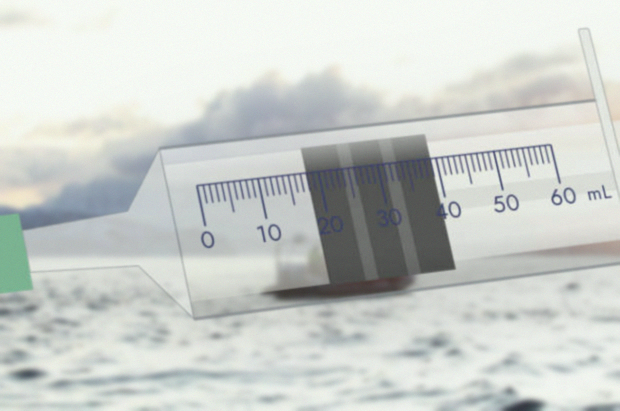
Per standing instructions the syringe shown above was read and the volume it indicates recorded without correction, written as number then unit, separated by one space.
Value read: 18 mL
